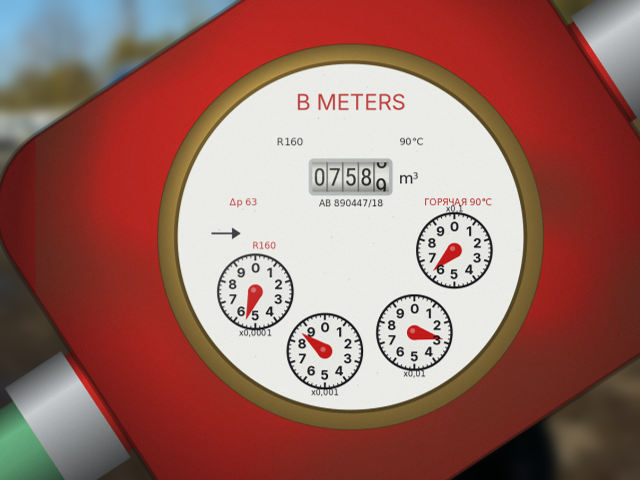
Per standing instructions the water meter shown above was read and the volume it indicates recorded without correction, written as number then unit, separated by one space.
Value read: 7588.6285 m³
